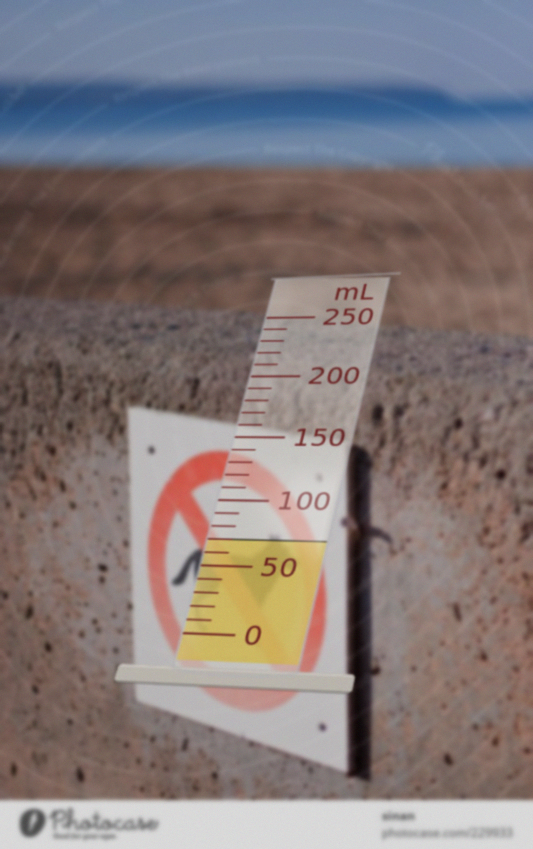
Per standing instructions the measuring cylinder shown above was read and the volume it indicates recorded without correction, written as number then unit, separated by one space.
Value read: 70 mL
